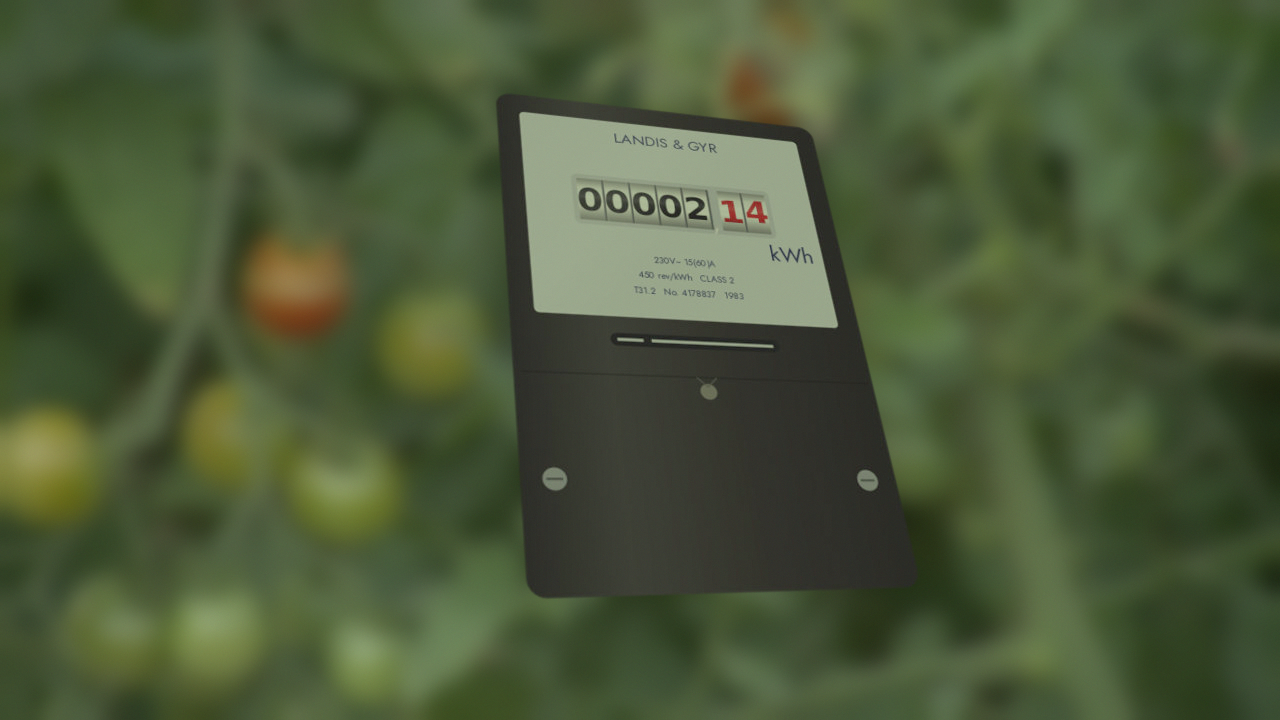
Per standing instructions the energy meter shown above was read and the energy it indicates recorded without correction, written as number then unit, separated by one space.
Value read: 2.14 kWh
